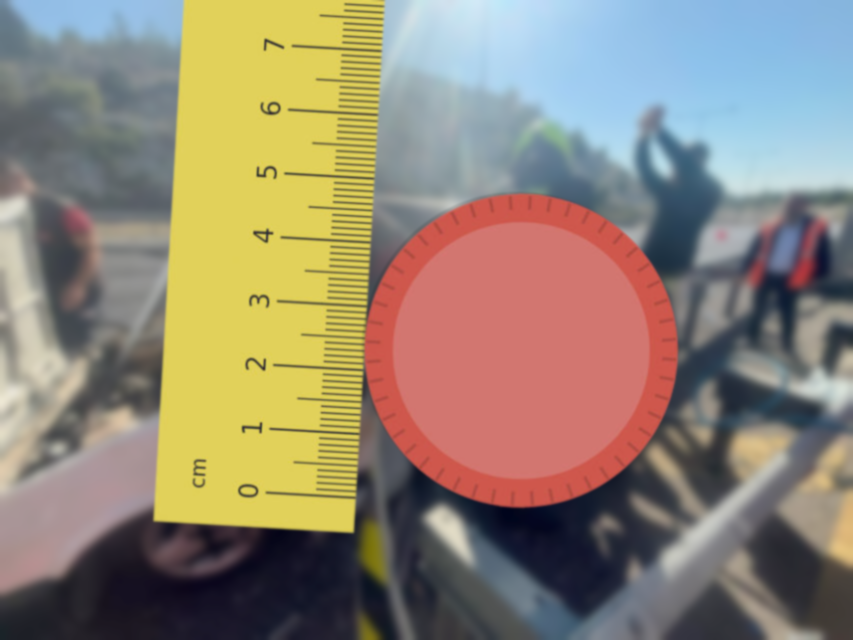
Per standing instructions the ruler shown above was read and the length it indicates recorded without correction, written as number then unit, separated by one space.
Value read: 4.9 cm
